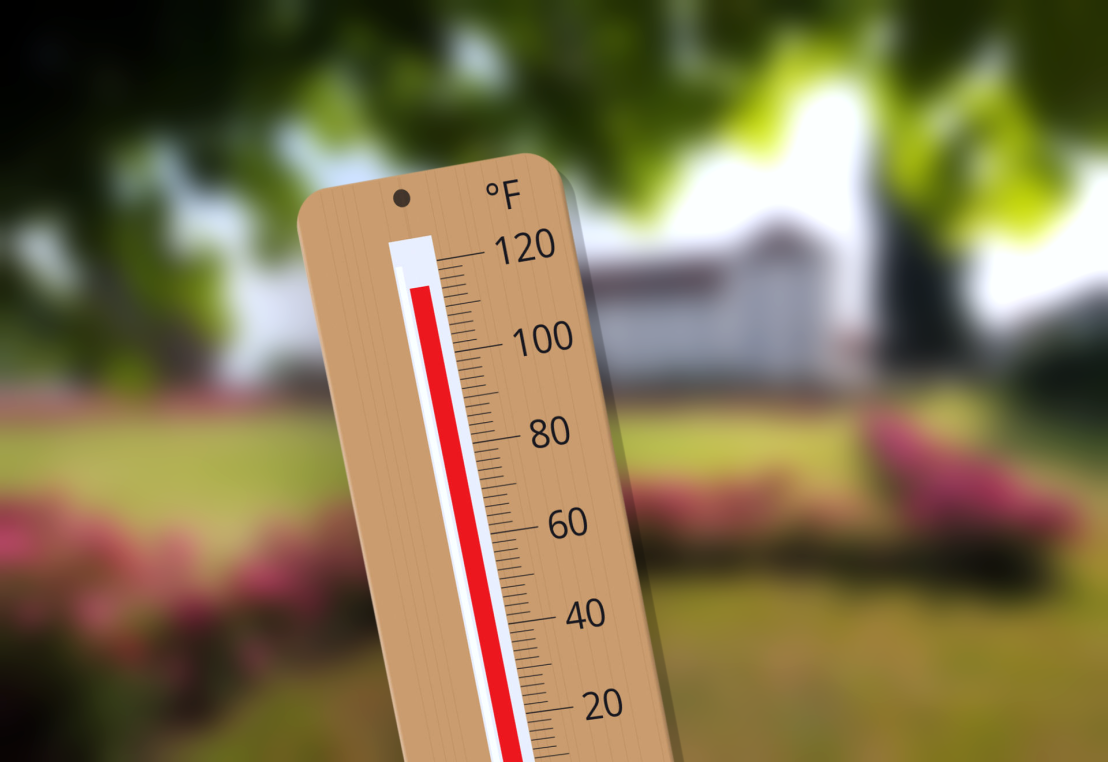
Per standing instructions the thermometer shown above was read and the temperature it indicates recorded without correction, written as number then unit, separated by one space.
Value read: 115 °F
